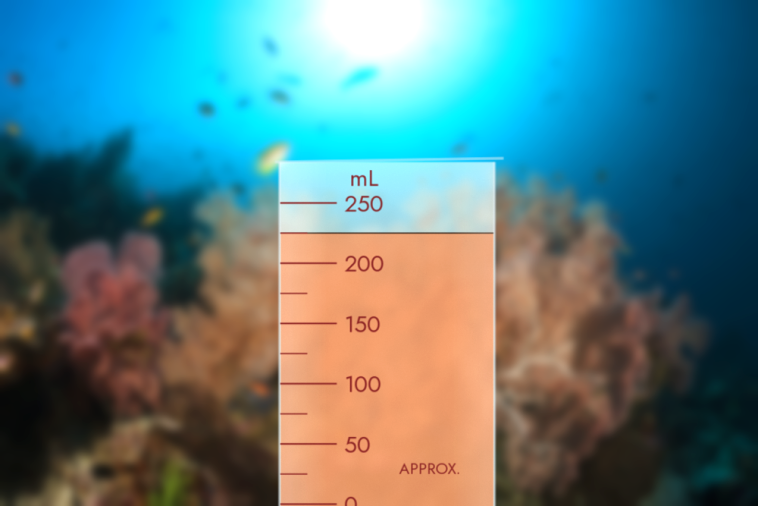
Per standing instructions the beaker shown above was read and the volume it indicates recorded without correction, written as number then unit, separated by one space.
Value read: 225 mL
